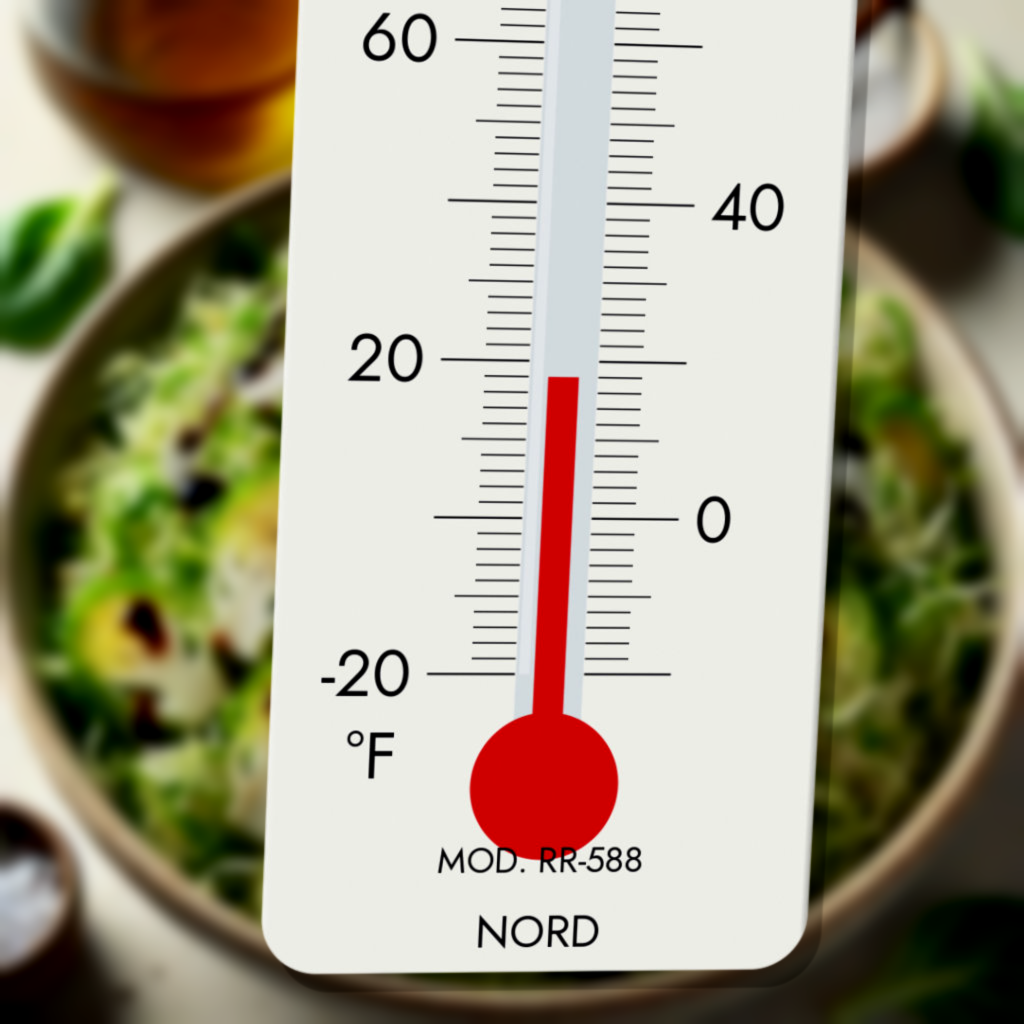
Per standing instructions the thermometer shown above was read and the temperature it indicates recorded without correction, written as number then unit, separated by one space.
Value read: 18 °F
